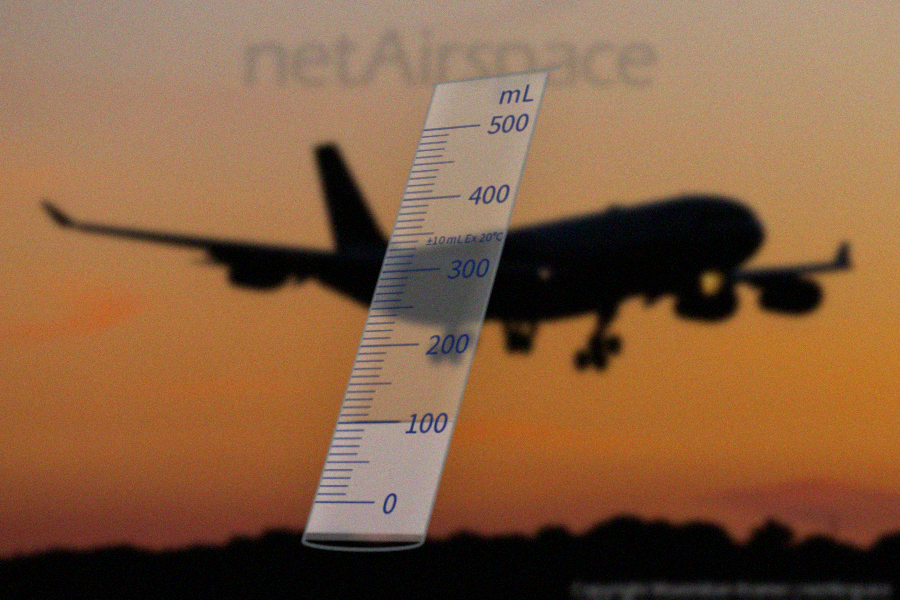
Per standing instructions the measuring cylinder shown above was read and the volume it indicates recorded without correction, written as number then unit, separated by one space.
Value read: 100 mL
